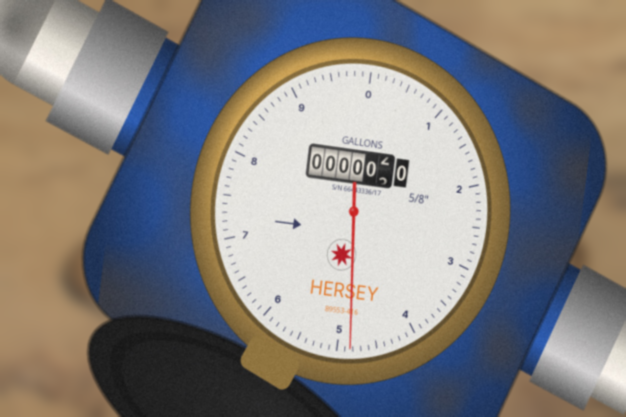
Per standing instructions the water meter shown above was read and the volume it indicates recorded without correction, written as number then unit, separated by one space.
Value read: 24.8 gal
